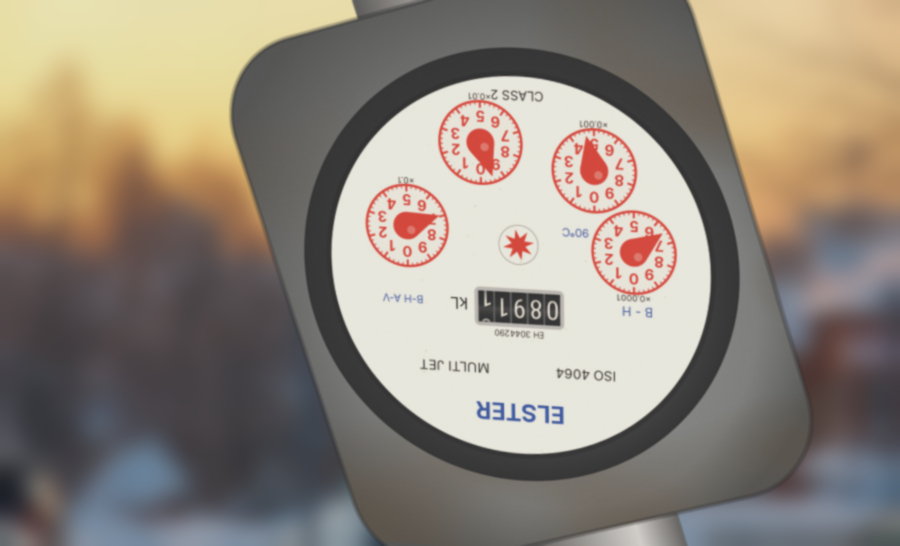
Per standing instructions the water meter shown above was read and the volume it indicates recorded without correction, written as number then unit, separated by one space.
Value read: 8910.6946 kL
